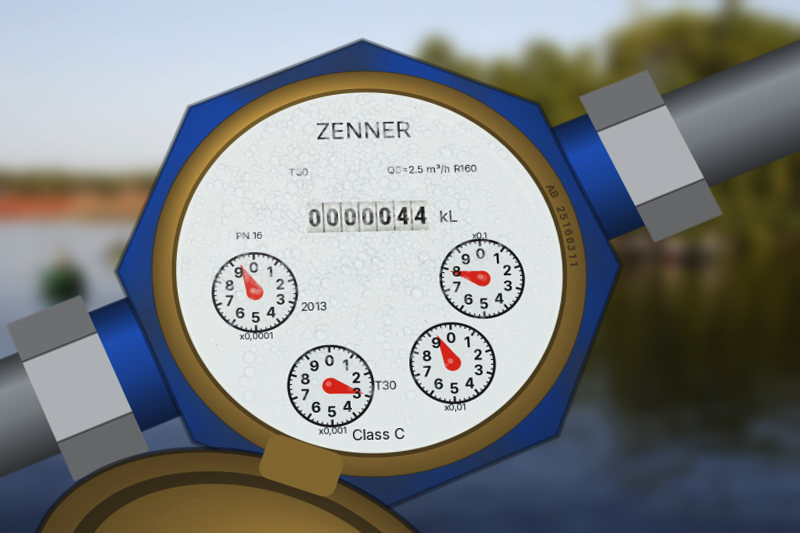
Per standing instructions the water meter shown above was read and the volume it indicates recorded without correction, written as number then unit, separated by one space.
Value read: 44.7929 kL
